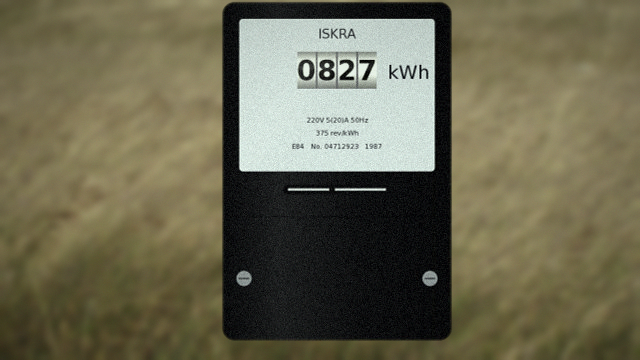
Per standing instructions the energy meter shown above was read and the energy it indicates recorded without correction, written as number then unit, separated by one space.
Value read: 827 kWh
